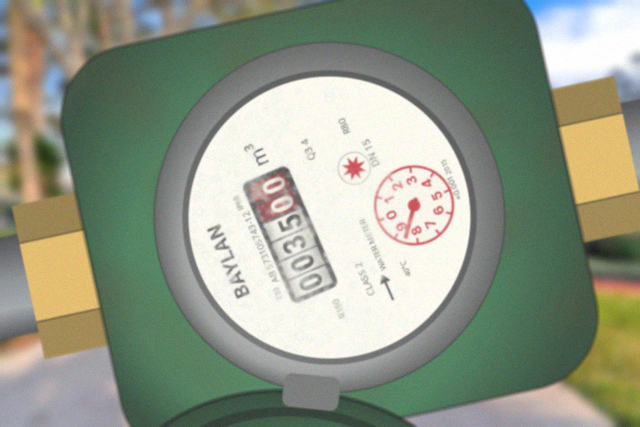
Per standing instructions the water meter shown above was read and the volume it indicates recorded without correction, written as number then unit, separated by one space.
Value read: 34.998 m³
